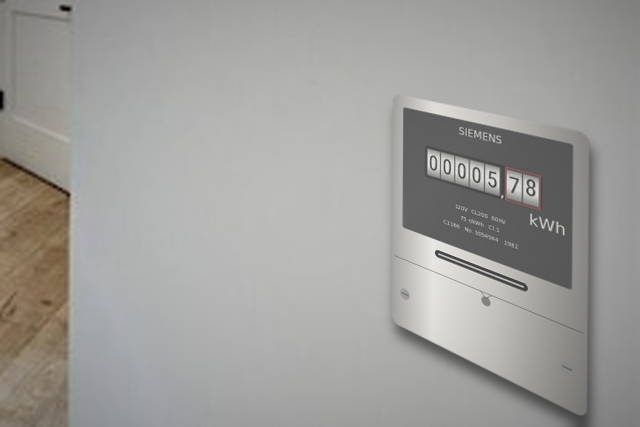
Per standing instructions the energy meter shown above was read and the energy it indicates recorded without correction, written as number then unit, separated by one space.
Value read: 5.78 kWh
